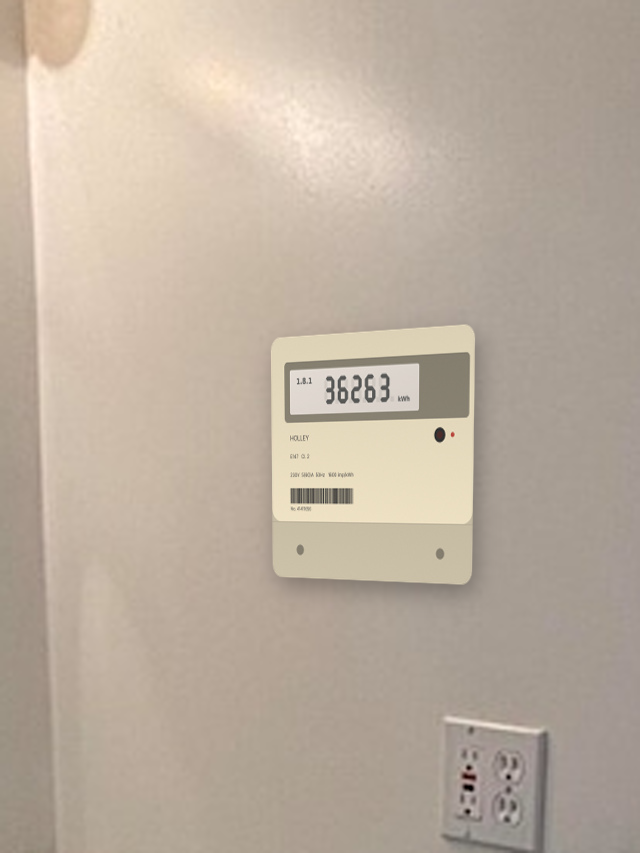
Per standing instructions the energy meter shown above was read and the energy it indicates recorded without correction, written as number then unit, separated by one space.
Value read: 36263 kWh
